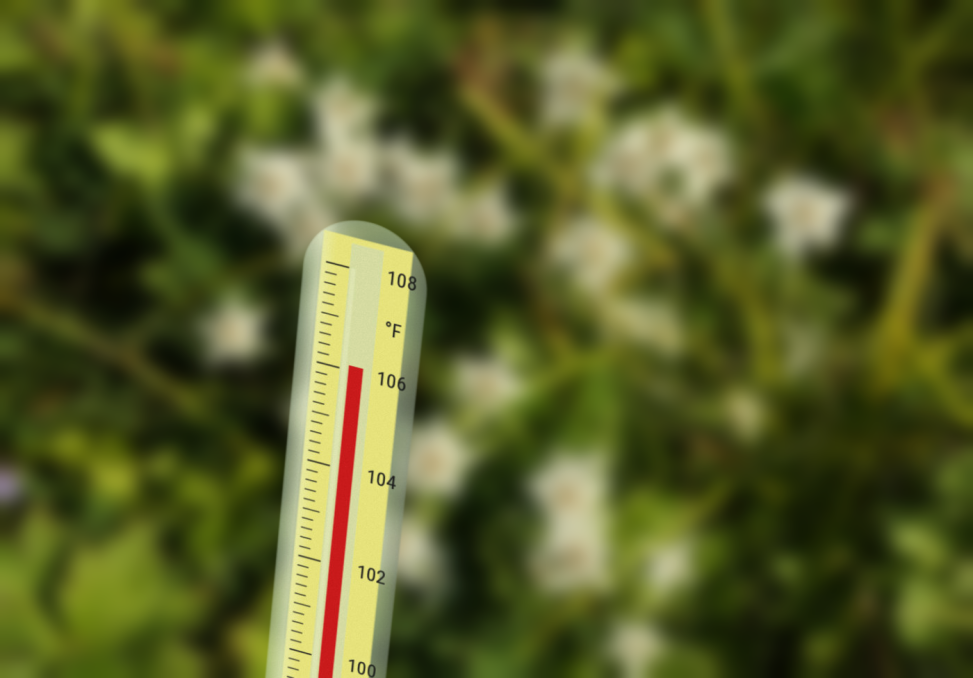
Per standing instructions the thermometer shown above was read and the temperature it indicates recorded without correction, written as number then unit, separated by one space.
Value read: 106.1 °F
